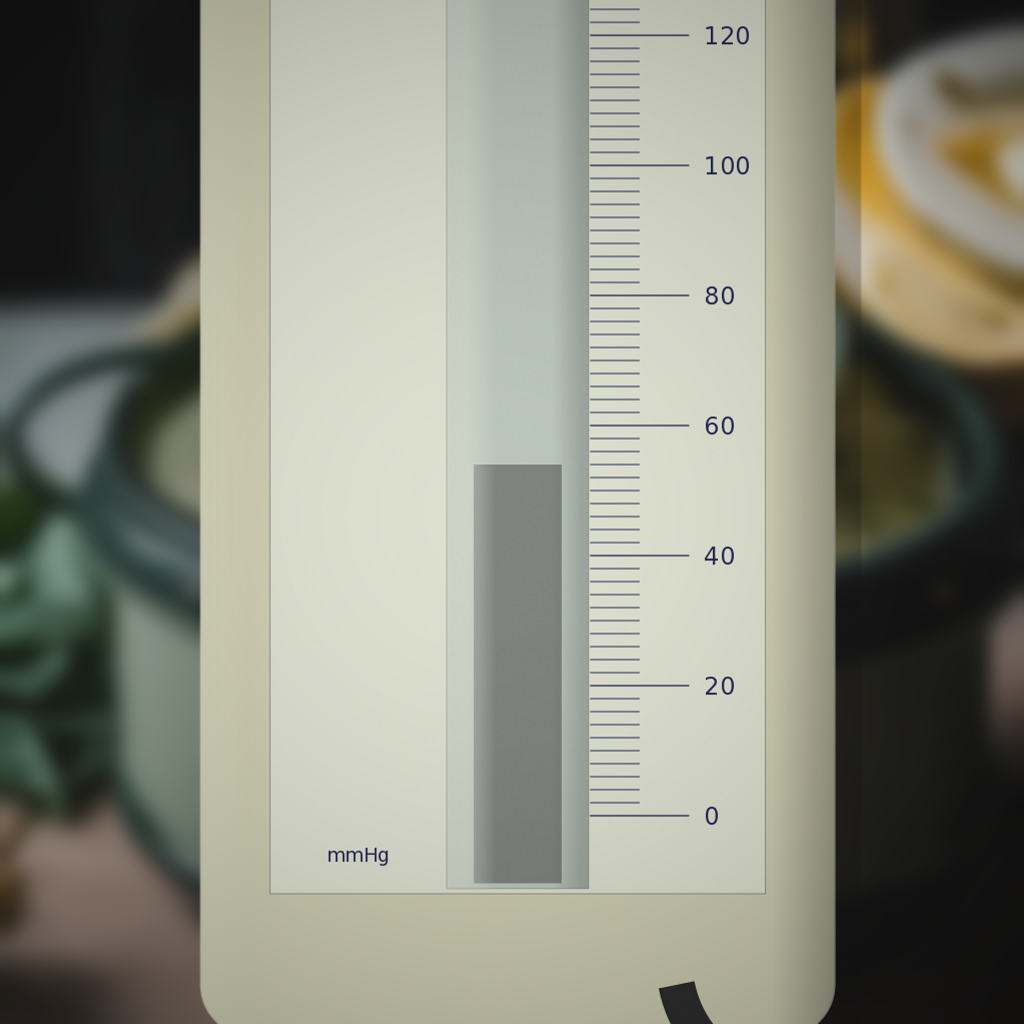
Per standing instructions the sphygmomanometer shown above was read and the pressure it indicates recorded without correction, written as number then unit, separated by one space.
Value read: 54 mmHg
